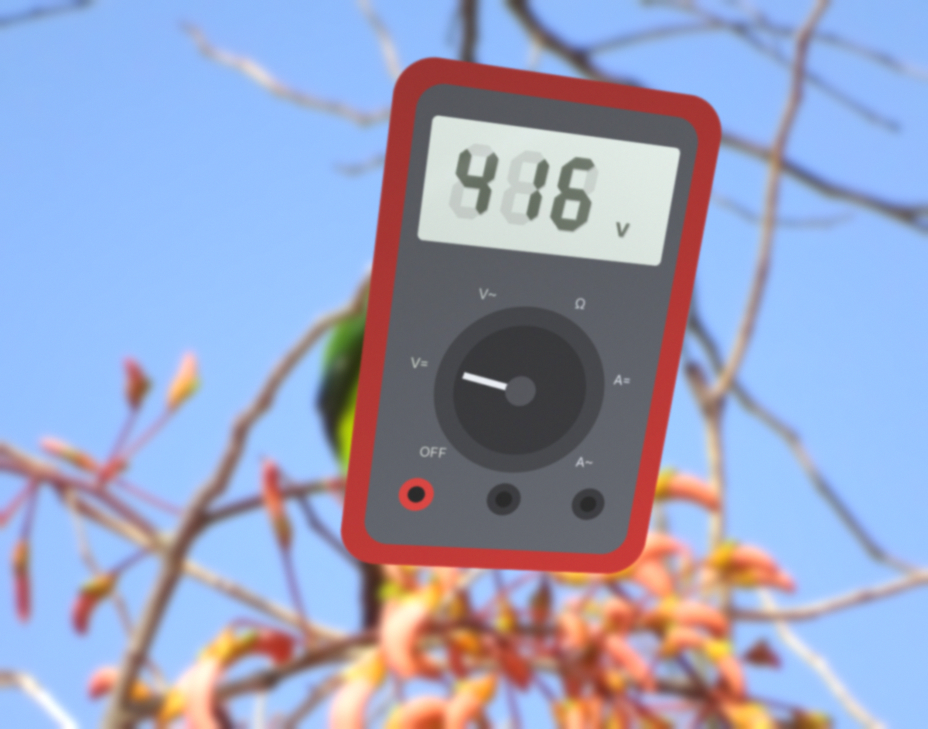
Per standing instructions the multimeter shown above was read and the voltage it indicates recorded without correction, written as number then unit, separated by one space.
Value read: 416 V
